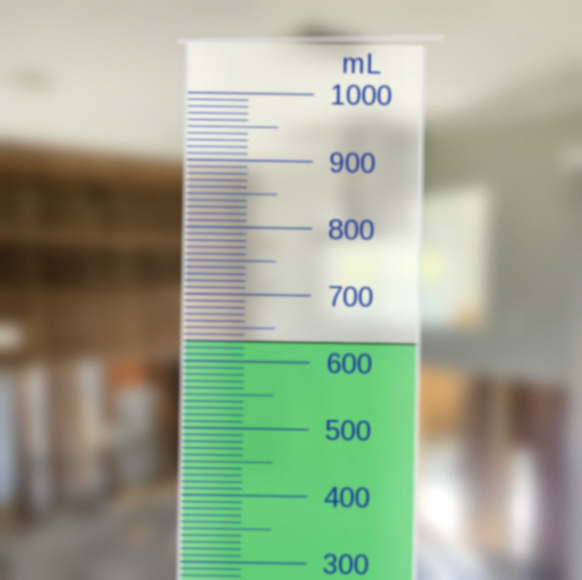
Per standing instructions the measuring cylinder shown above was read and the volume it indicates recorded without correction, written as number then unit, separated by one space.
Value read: 630 mL
